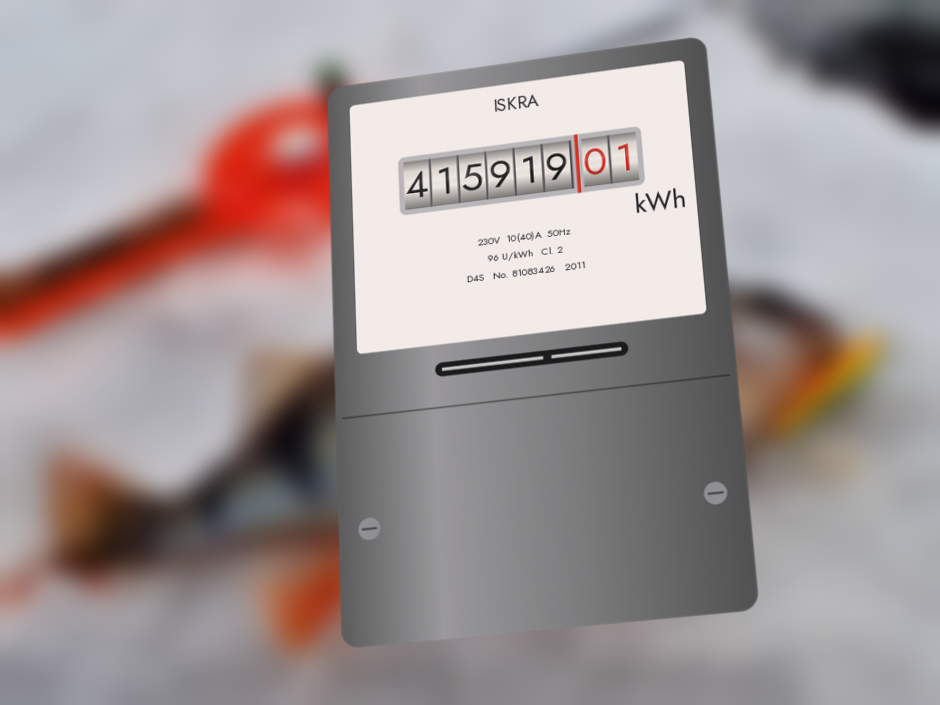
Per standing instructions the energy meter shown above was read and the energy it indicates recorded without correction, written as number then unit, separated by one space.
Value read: 415919.01 kWh
